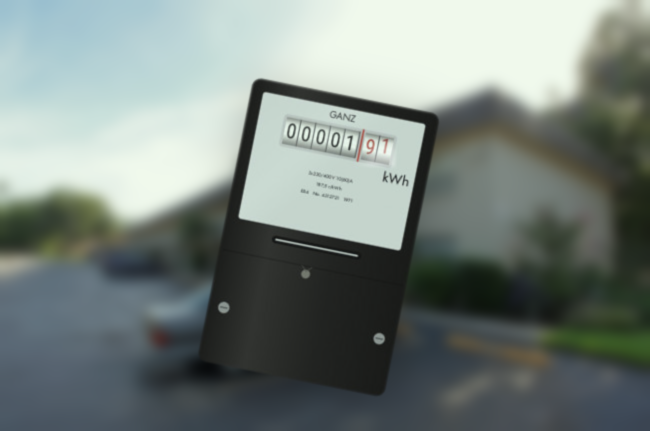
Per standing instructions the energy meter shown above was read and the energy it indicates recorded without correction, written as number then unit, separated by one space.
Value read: 1.91 kWh
